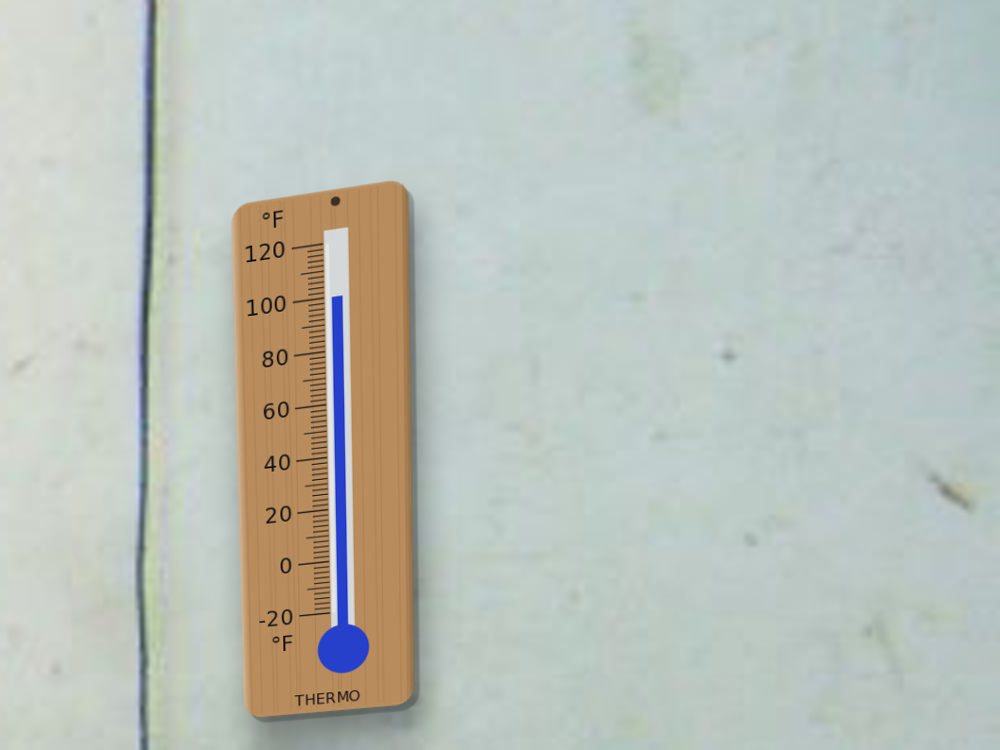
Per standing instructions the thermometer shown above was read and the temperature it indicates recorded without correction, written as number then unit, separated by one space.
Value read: 100 °F
